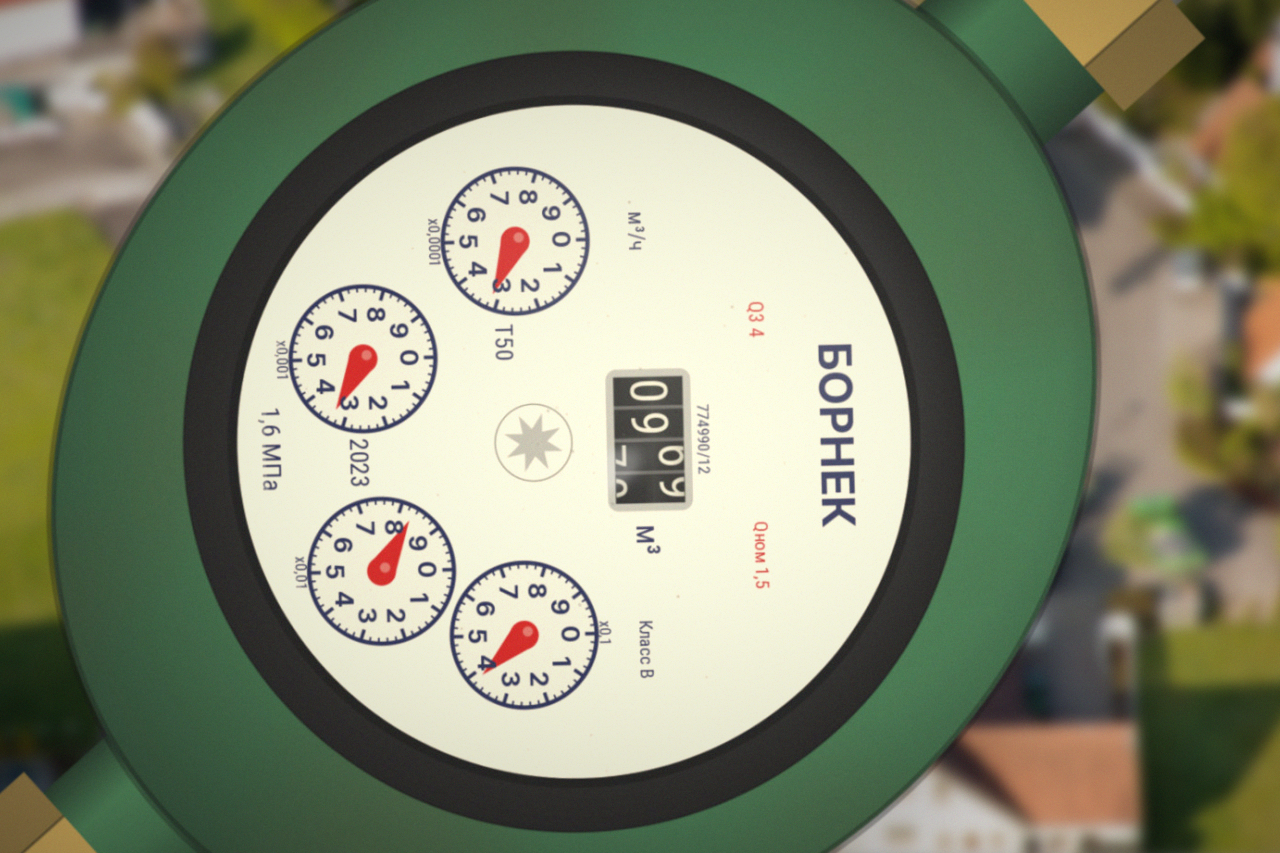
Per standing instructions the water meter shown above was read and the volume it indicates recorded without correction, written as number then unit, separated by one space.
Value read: 969.3833 m³
